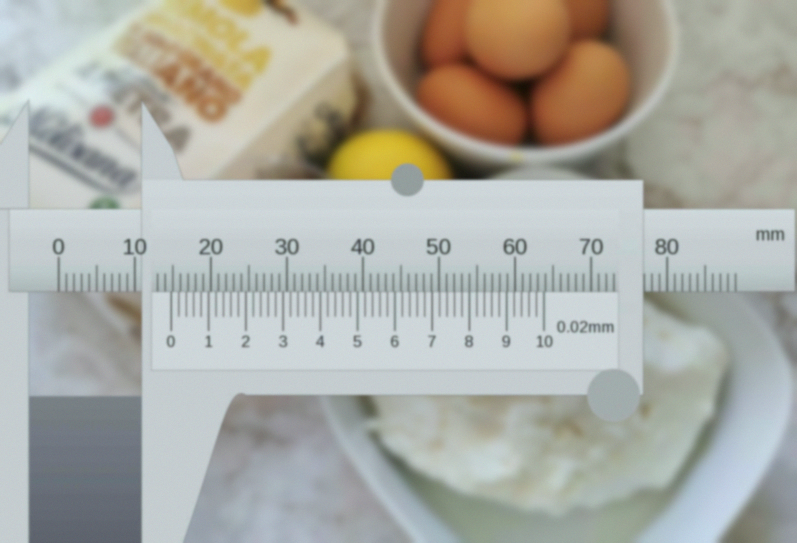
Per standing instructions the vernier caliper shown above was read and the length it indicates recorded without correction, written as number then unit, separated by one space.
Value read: 14.8 mm
